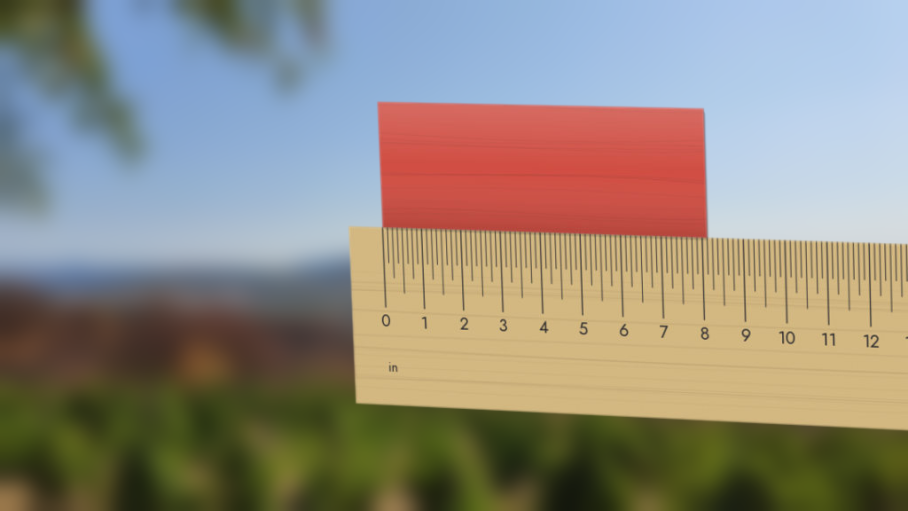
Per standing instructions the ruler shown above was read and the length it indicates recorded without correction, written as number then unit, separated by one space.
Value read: 8.125 in
